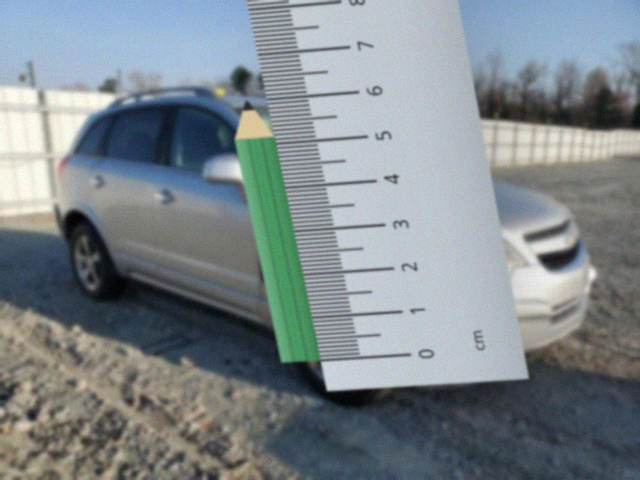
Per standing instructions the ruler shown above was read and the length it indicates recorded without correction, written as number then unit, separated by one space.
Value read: 6 cm
